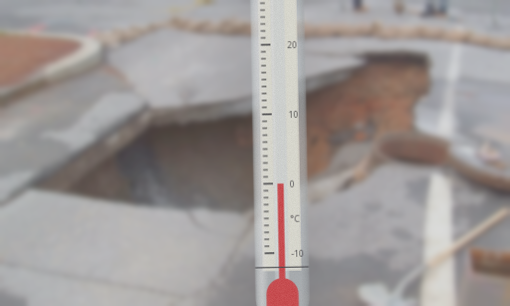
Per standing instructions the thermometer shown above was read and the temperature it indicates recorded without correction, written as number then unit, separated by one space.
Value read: 0 °C
